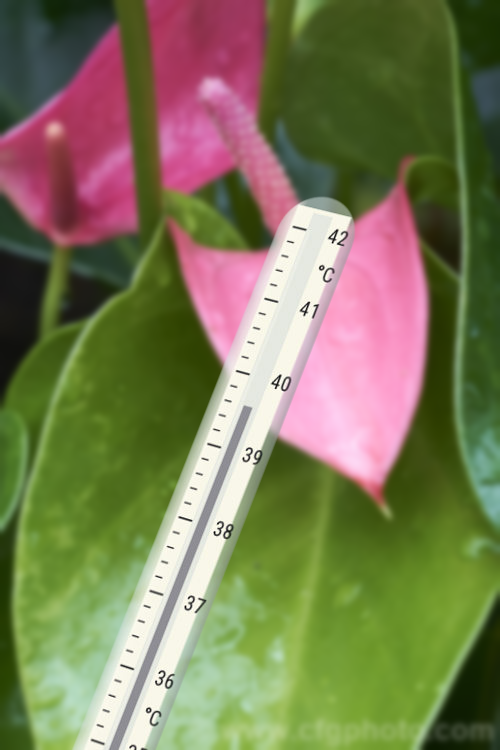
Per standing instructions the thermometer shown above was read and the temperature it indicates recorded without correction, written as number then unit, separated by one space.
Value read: 39.6 °C
